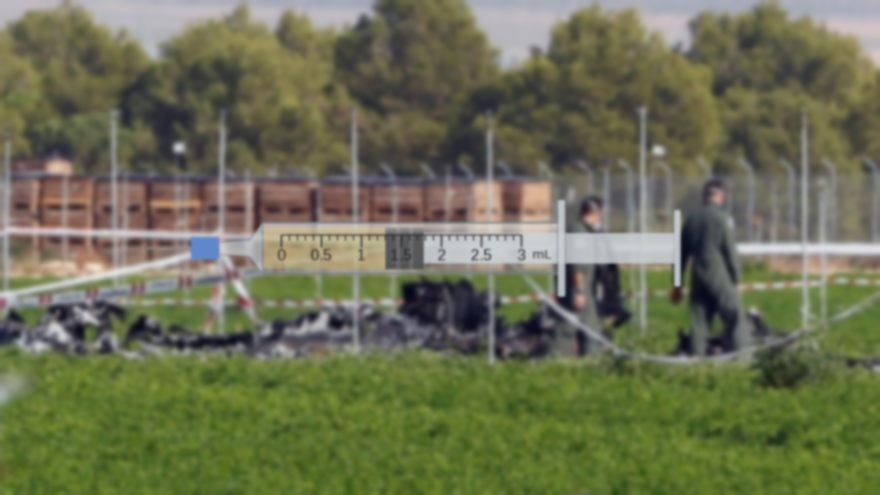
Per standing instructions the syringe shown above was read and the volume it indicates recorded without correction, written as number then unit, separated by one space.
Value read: 1.3 mL
